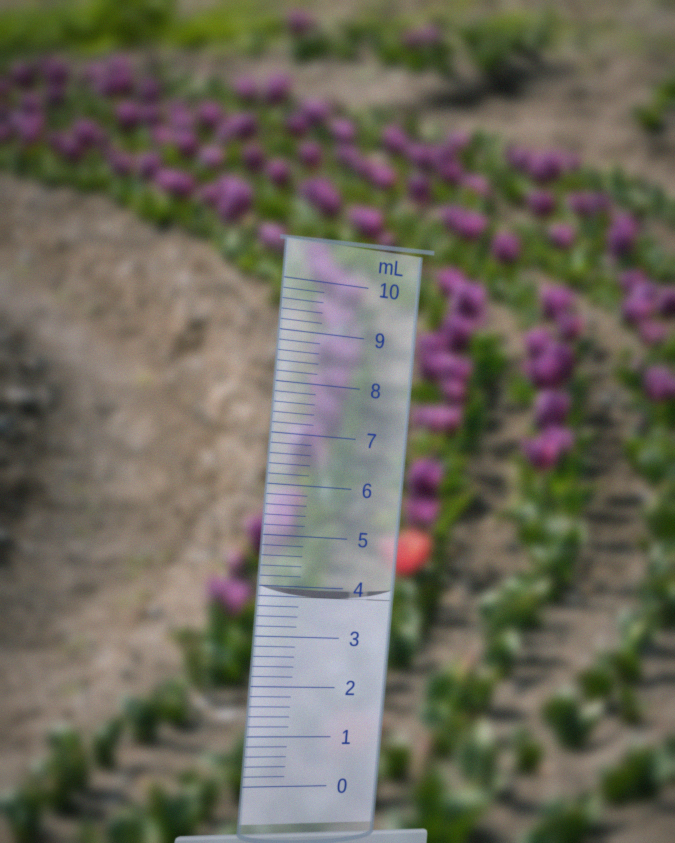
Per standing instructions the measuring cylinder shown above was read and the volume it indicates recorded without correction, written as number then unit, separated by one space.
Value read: 3.8 mL
